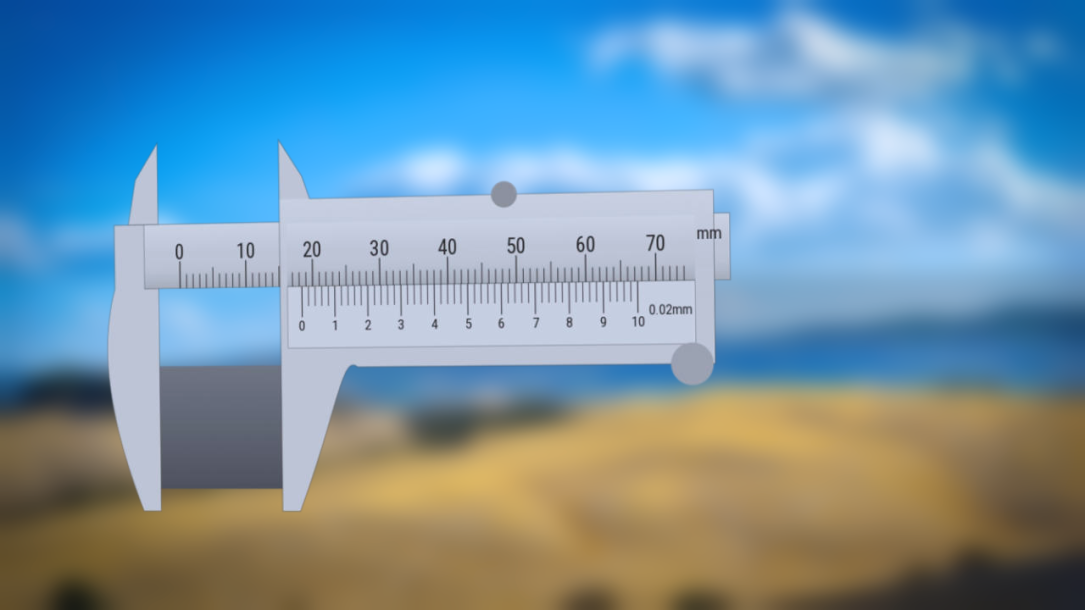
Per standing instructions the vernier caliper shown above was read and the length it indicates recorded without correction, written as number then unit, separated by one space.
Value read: 18.4 mm
